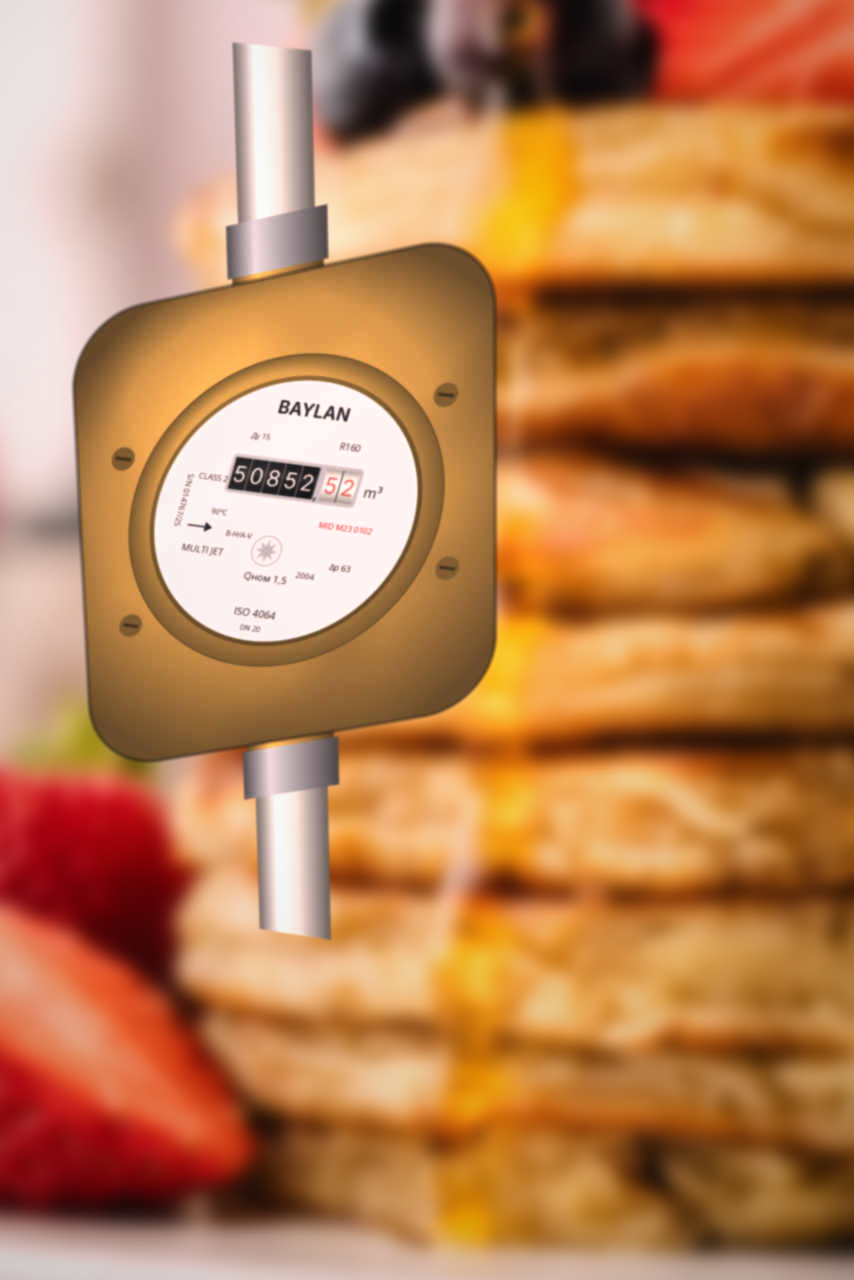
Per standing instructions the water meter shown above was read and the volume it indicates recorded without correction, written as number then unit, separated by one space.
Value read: 50852.52 m³
